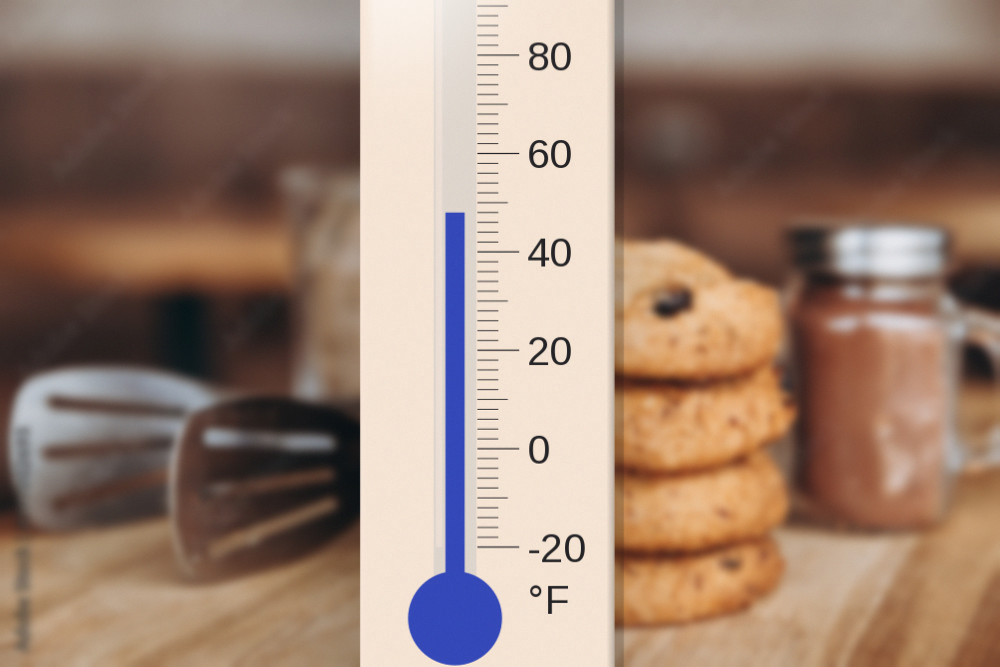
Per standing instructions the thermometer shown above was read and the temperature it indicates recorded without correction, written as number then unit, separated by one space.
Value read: 48 °F
